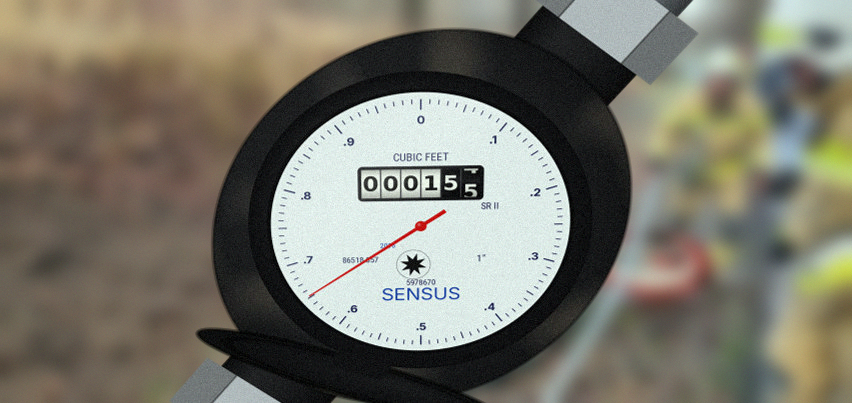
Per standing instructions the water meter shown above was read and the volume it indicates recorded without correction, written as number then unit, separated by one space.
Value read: 154.65 ft³
